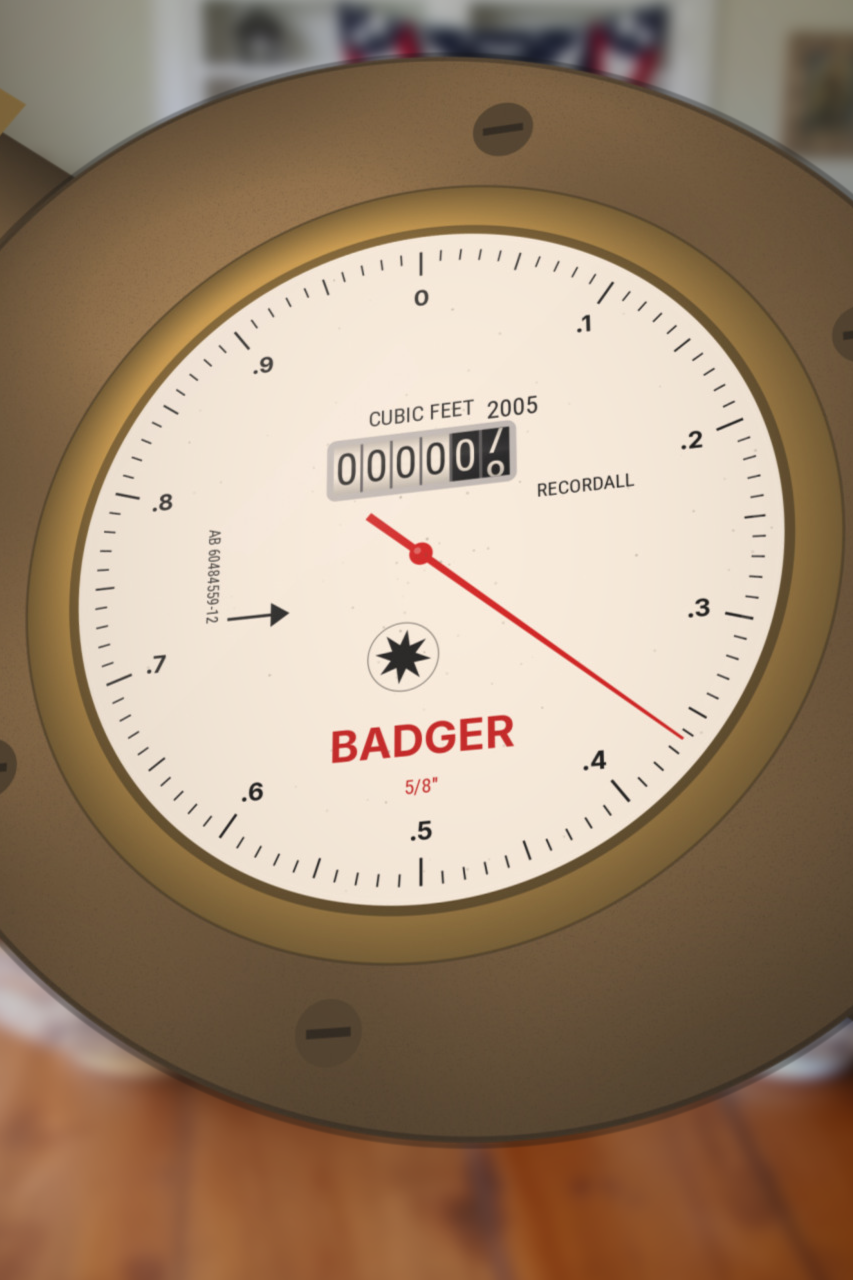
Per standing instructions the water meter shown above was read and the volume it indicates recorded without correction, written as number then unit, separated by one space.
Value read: 7.36 ft³
